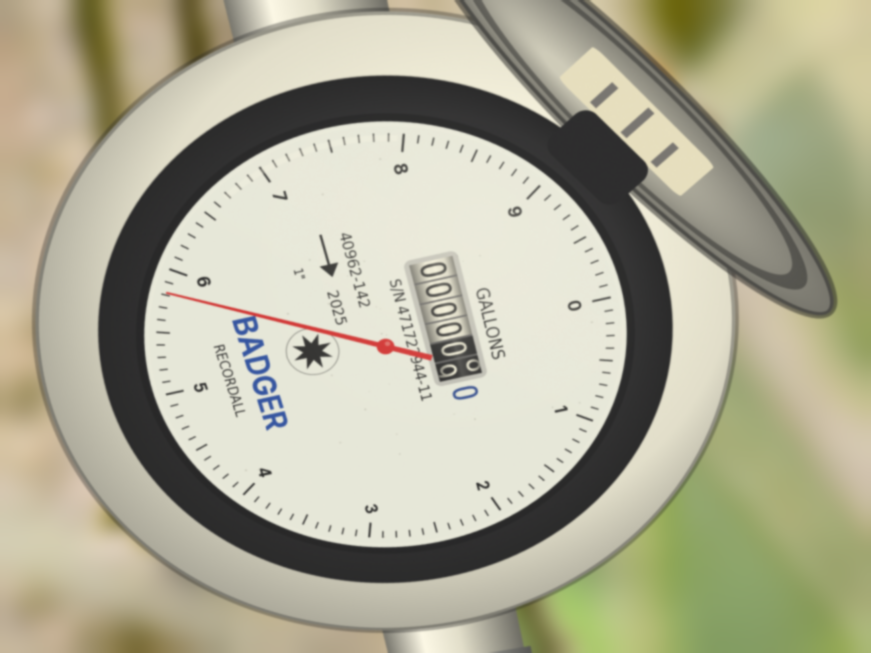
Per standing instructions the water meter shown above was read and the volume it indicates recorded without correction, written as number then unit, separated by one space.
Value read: 85.8 gal
